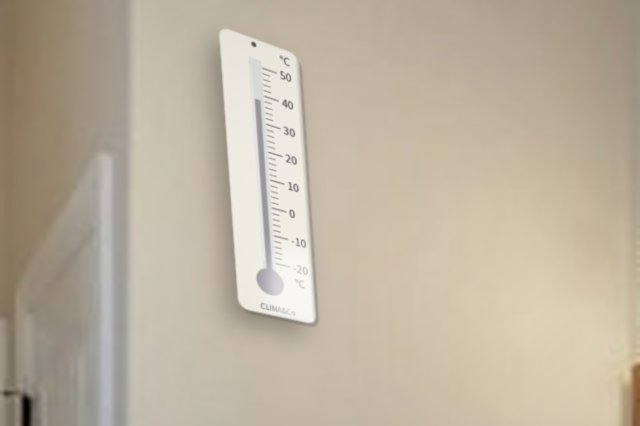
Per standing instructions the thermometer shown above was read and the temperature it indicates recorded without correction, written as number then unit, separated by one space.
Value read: 38 °C
